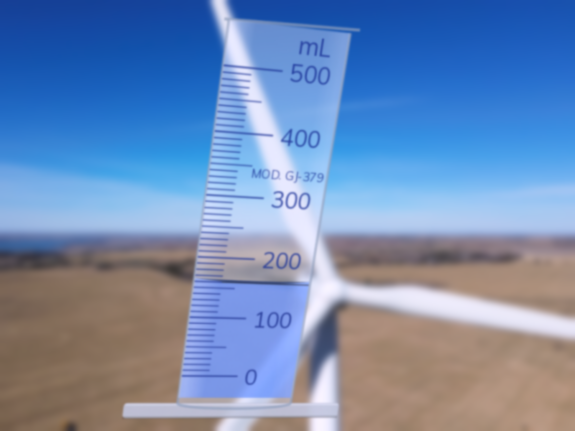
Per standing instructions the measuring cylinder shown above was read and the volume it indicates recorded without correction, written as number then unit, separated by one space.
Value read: 160 mL
